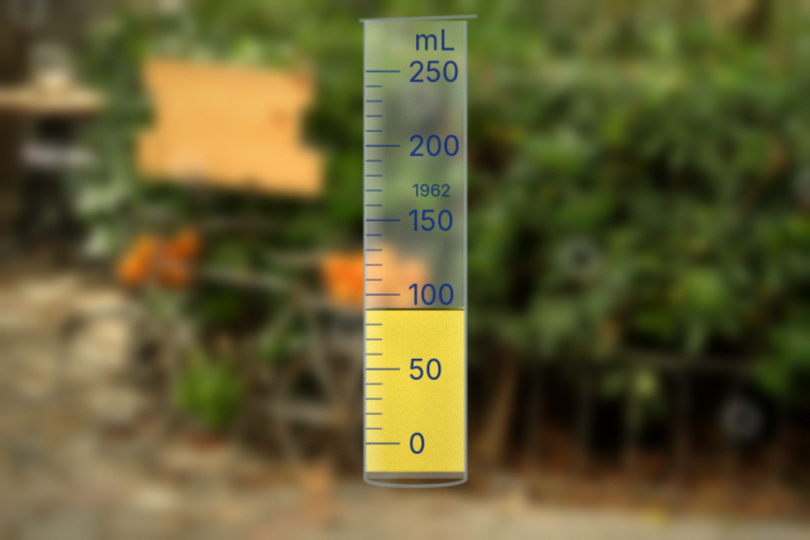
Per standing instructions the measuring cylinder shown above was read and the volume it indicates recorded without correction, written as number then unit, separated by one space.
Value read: 90 mL
